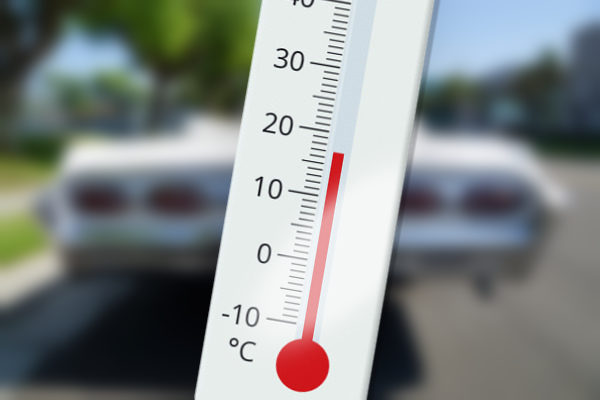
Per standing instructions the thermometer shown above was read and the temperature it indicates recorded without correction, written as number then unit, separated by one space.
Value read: 17 °C
